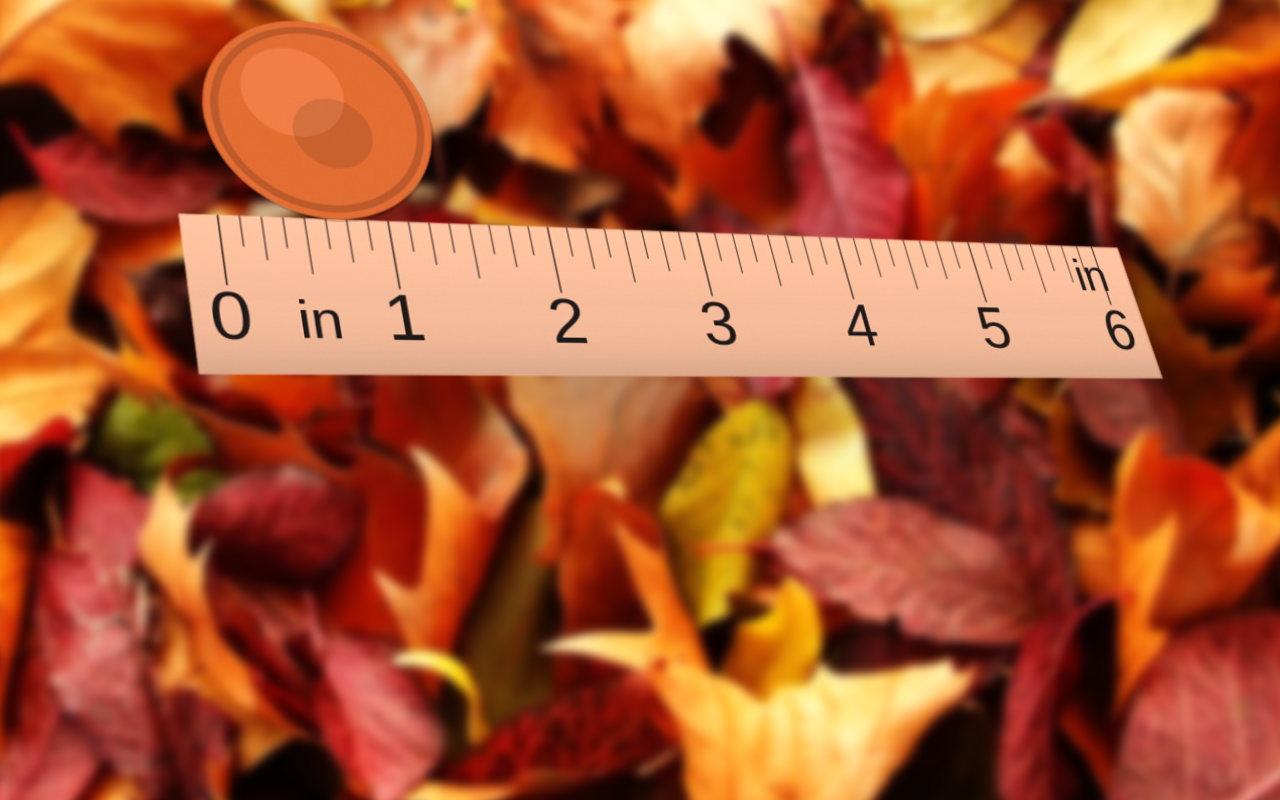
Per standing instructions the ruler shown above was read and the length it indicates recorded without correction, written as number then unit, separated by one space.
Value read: 1.375 in
